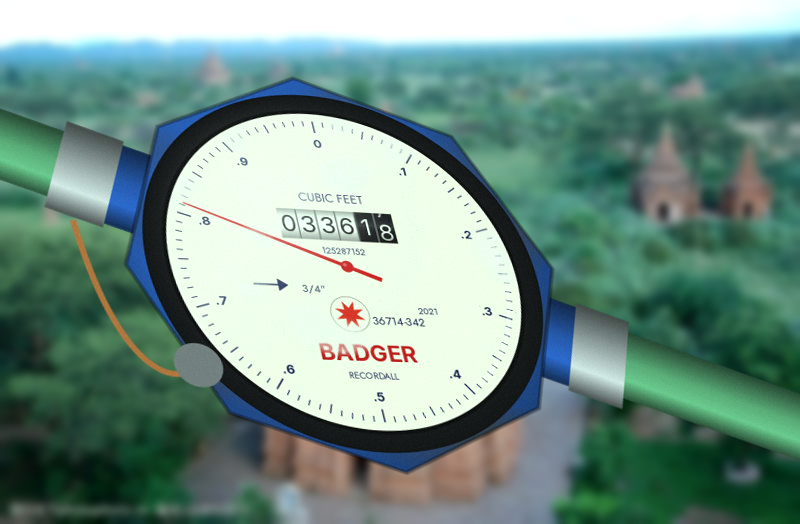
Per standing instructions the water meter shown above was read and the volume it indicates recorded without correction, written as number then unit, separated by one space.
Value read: 33617.81 ft³
